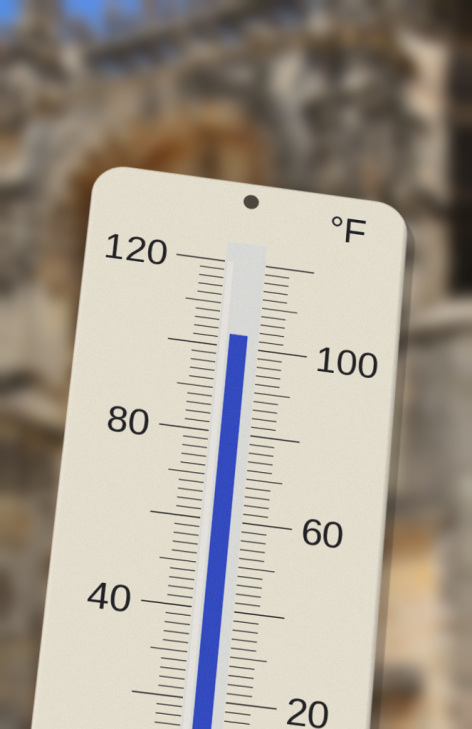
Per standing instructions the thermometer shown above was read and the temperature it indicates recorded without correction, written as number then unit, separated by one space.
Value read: 103 °F
